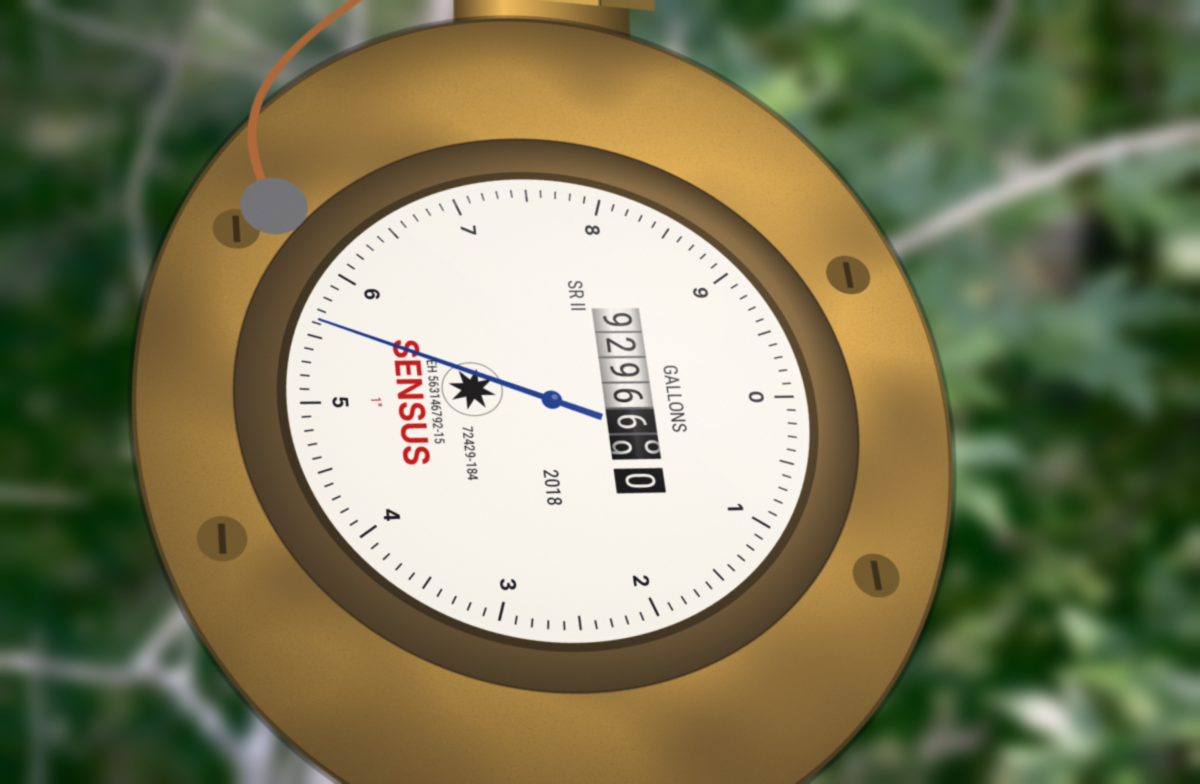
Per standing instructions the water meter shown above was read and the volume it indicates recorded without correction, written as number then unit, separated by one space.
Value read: 9296685.6 gal
